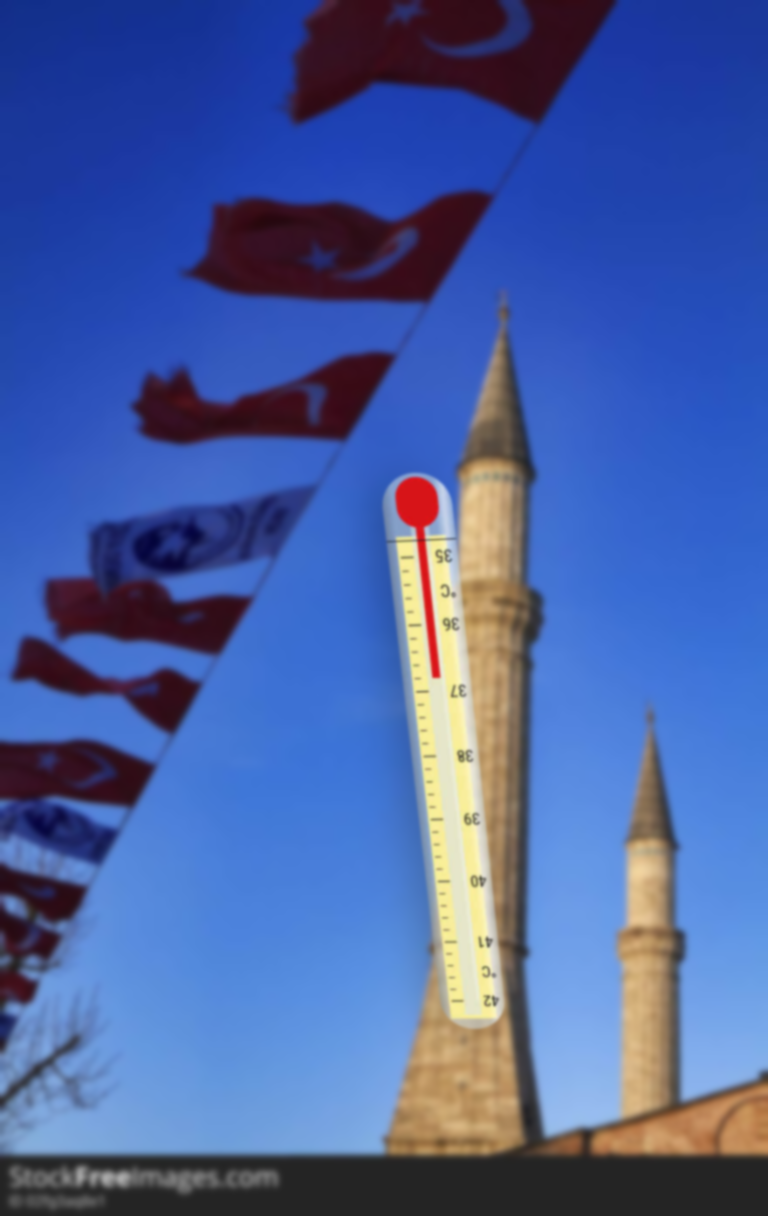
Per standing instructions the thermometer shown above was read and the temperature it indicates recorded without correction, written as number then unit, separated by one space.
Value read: 36.8 °C
